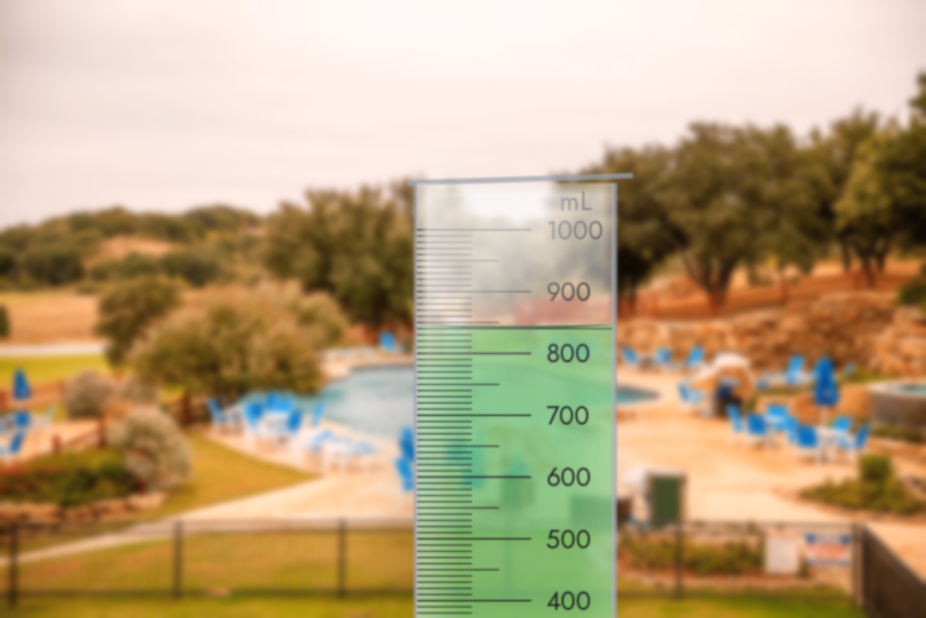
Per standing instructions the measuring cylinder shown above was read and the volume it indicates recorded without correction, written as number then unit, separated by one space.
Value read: 840 mL
